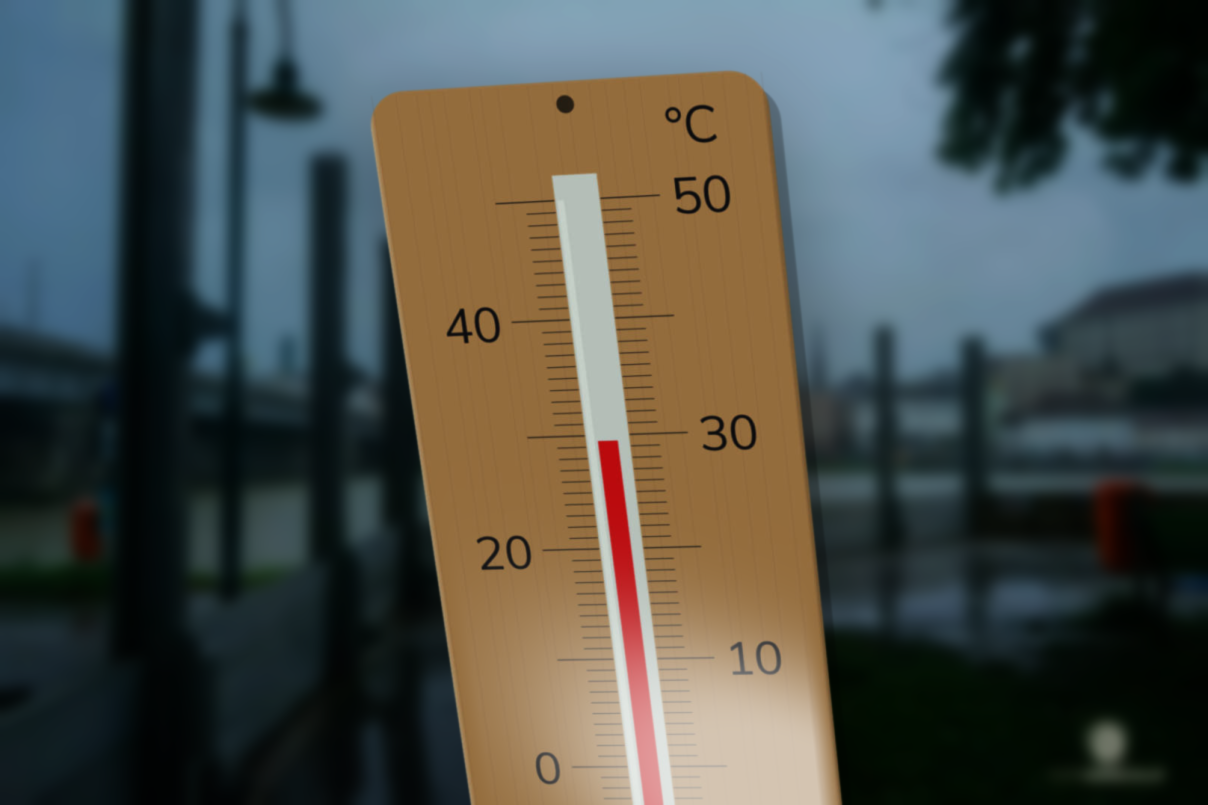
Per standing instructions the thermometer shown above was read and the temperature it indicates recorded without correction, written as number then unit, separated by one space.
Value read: 29.5 °C
